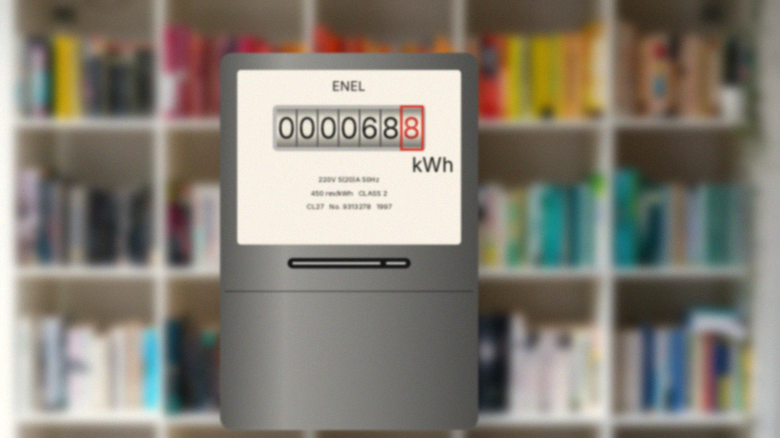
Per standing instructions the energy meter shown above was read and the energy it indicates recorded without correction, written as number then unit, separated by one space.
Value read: 68.8 kWh
